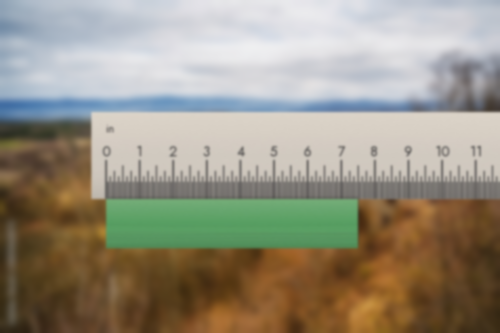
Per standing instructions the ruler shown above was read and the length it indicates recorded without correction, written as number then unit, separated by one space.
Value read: 7.5 in
